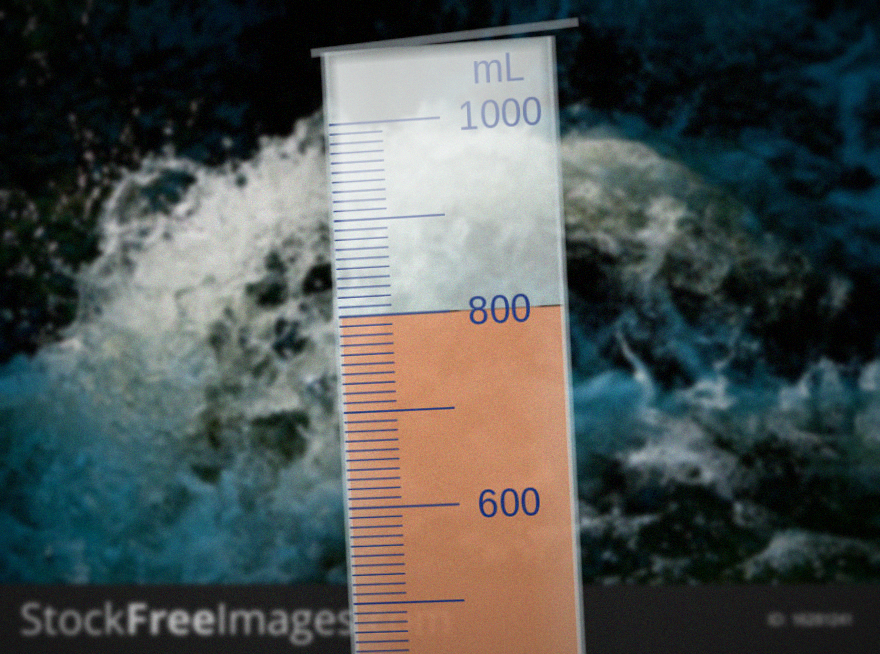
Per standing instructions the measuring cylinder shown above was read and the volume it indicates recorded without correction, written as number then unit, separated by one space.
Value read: 800 mL
